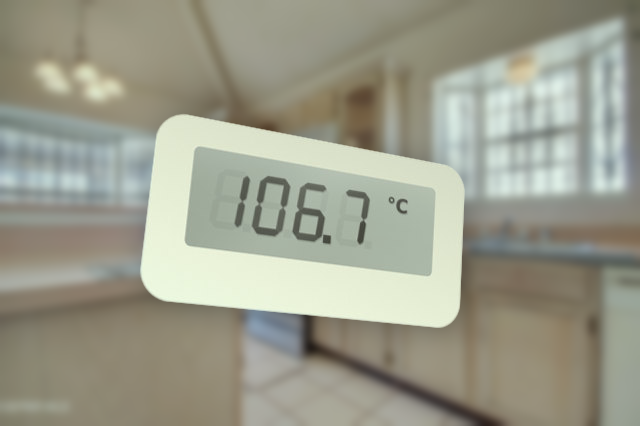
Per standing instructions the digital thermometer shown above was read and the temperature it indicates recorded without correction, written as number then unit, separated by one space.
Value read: 106.7 °C
